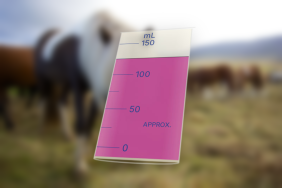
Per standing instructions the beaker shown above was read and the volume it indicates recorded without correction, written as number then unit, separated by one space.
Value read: 125 mL
